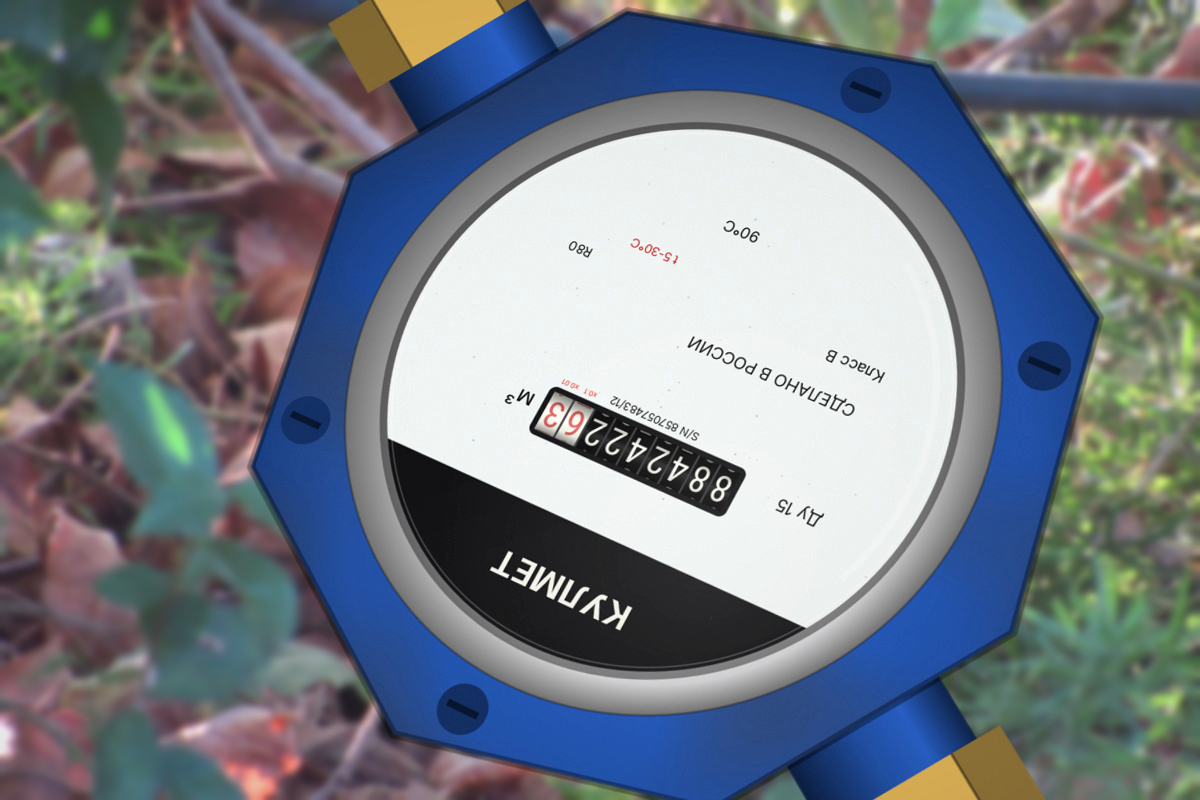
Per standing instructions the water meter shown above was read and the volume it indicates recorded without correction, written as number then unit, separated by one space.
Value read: 8842422.63 m³
